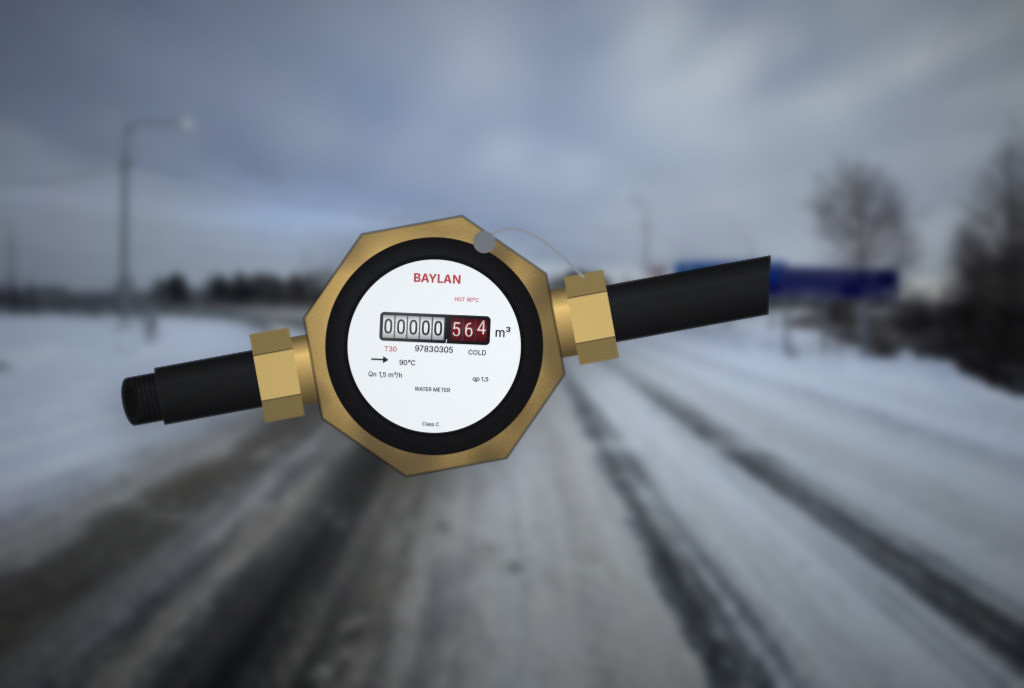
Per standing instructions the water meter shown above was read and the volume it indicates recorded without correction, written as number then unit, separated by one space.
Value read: 0.564 m³
